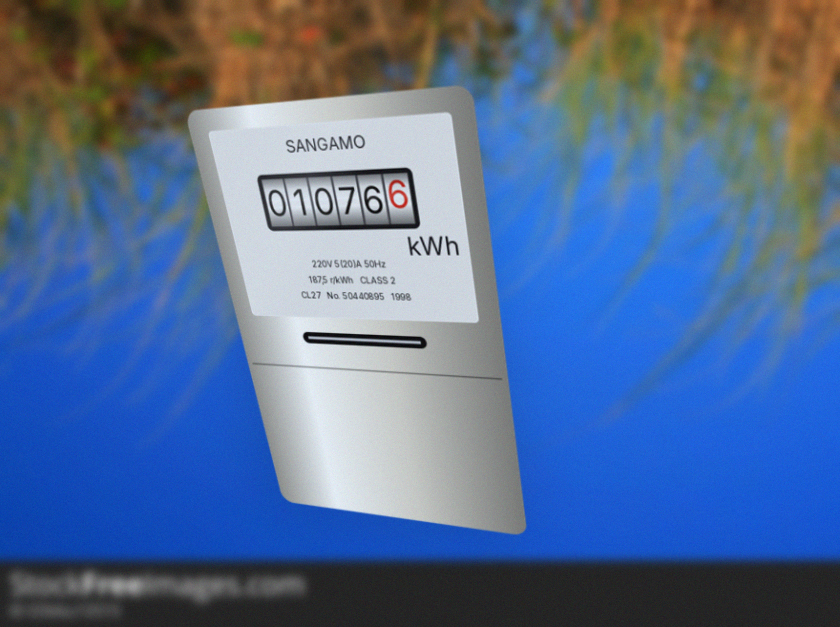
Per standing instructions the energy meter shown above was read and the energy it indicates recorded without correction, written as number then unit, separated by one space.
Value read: 1076.6 kWh
